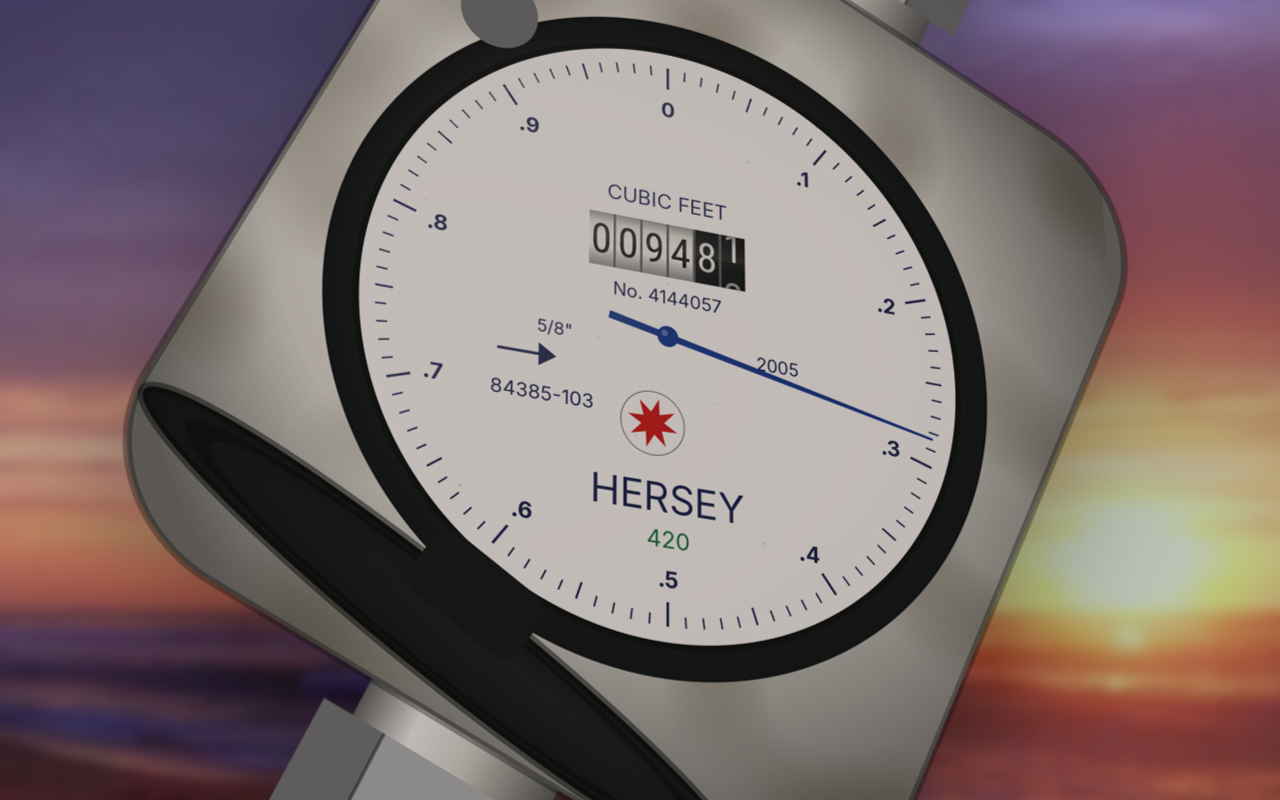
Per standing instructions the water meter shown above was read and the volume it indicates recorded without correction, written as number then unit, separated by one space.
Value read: 9481.28 ft³
